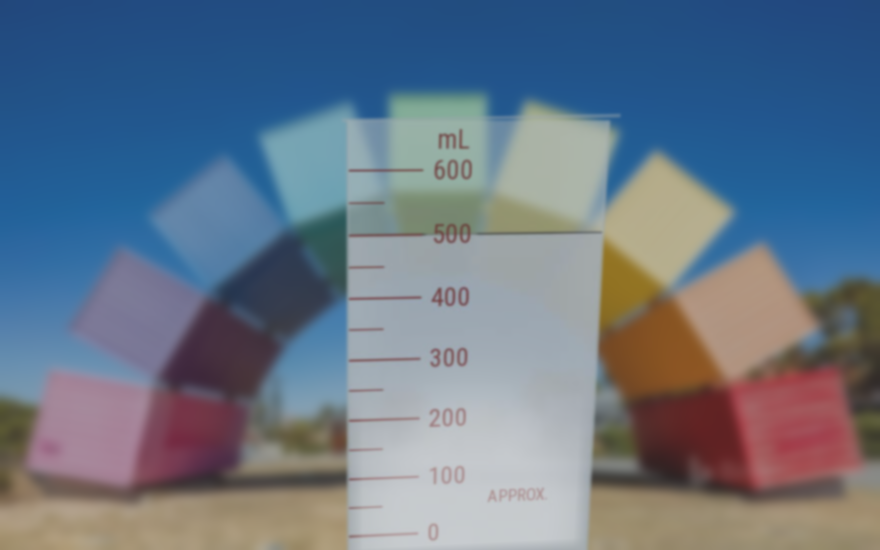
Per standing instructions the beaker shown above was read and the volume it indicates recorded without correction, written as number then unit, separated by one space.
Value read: 500 mL
